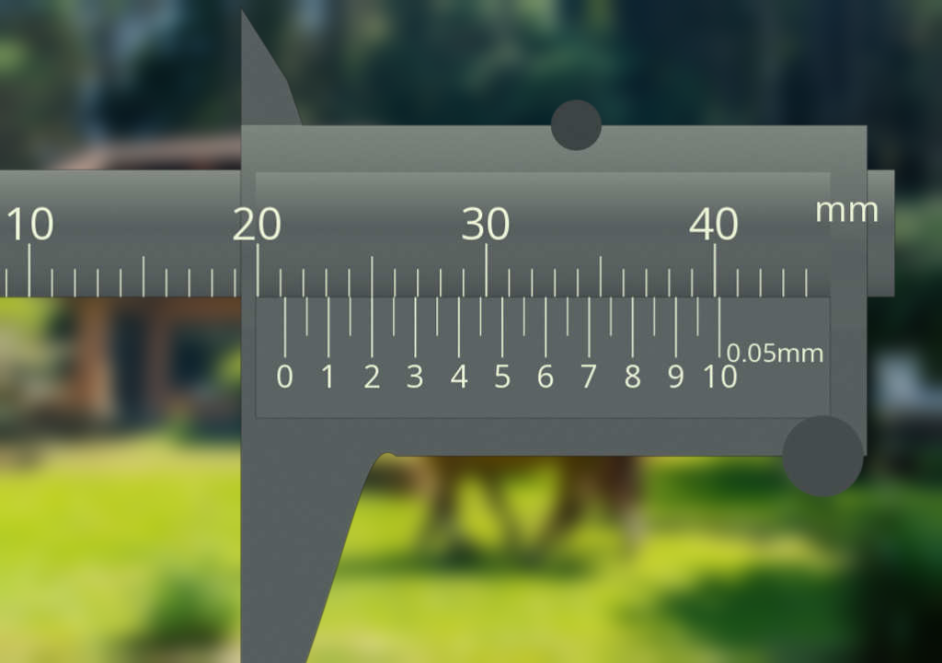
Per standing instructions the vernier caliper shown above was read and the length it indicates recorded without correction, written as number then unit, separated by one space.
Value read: 21.20 mm
